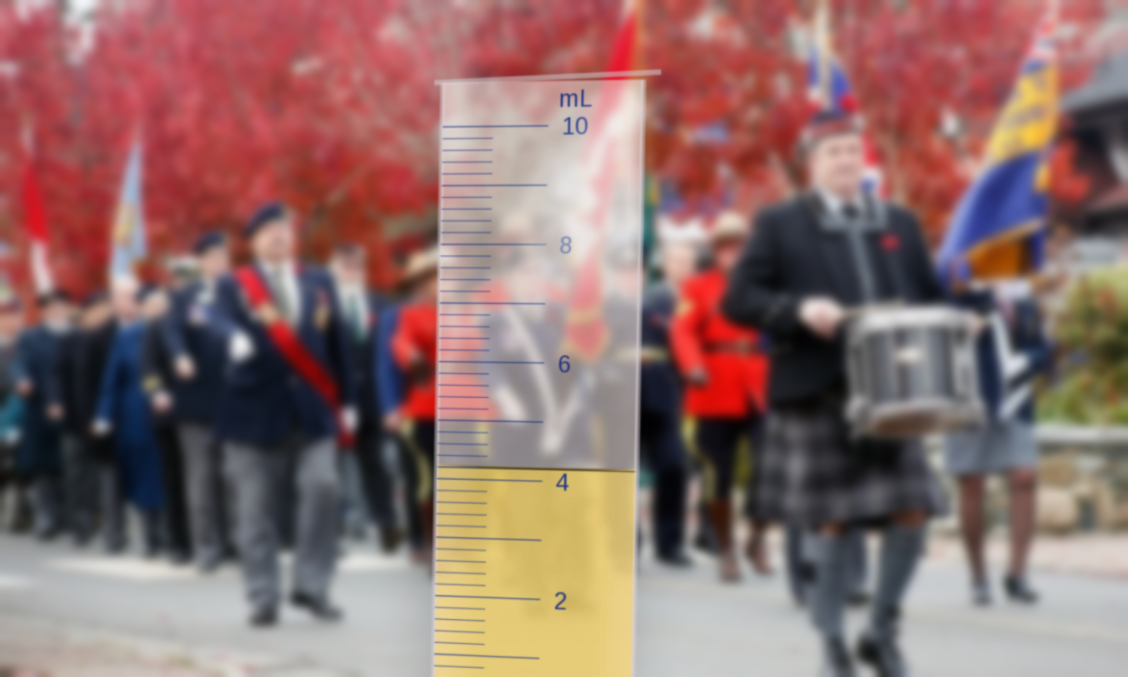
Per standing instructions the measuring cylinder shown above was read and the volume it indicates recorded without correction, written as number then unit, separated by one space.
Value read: 4.2 mL
